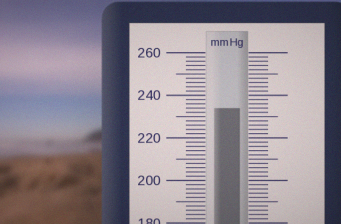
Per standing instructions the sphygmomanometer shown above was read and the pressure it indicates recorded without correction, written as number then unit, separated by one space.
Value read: 234 mmHg
